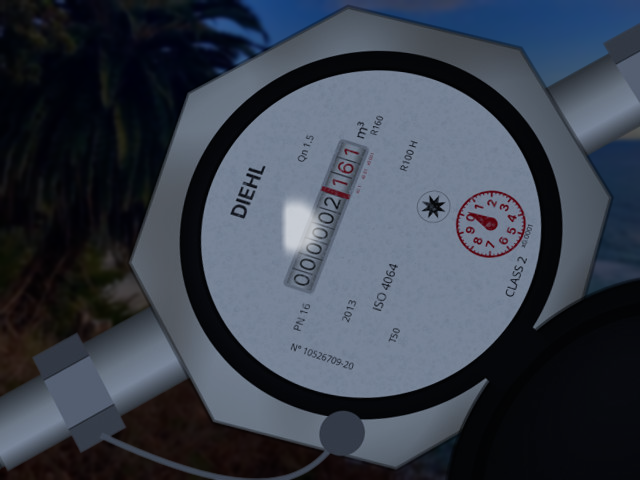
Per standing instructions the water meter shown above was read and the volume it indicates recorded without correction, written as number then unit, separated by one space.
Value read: 2.1610 m³
